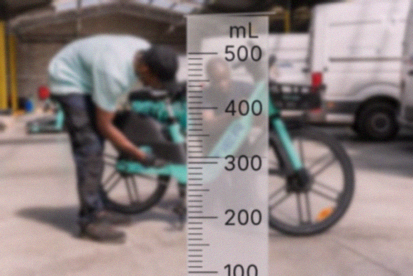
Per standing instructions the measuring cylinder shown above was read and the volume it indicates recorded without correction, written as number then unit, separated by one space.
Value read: 310 mL
